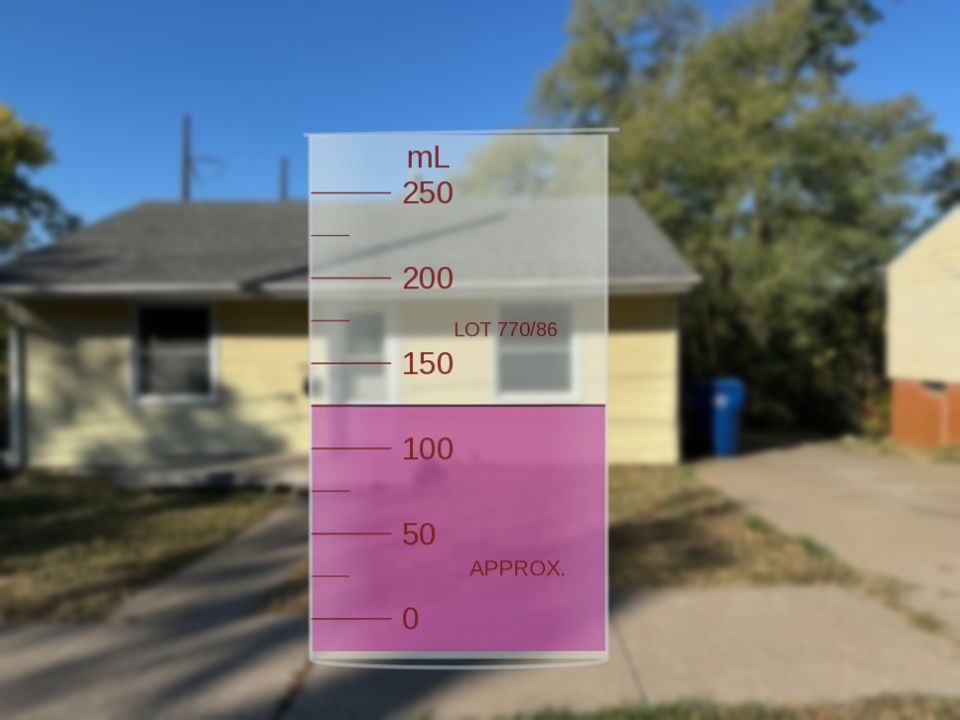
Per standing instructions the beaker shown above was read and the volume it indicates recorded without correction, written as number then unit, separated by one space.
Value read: 125 mL
